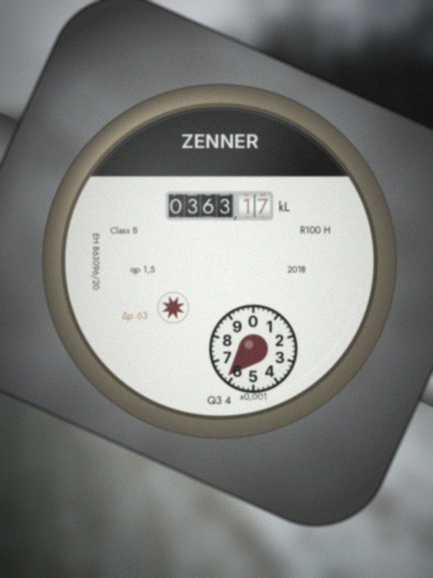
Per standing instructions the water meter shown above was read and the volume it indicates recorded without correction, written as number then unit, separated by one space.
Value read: 363.176 kL
